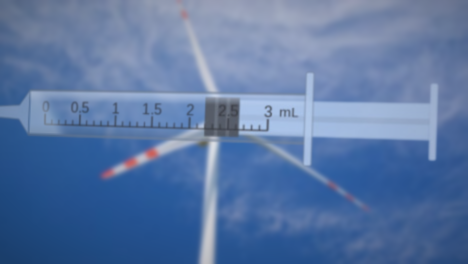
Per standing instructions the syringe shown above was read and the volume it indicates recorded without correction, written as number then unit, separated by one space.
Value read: 2.2 mL
